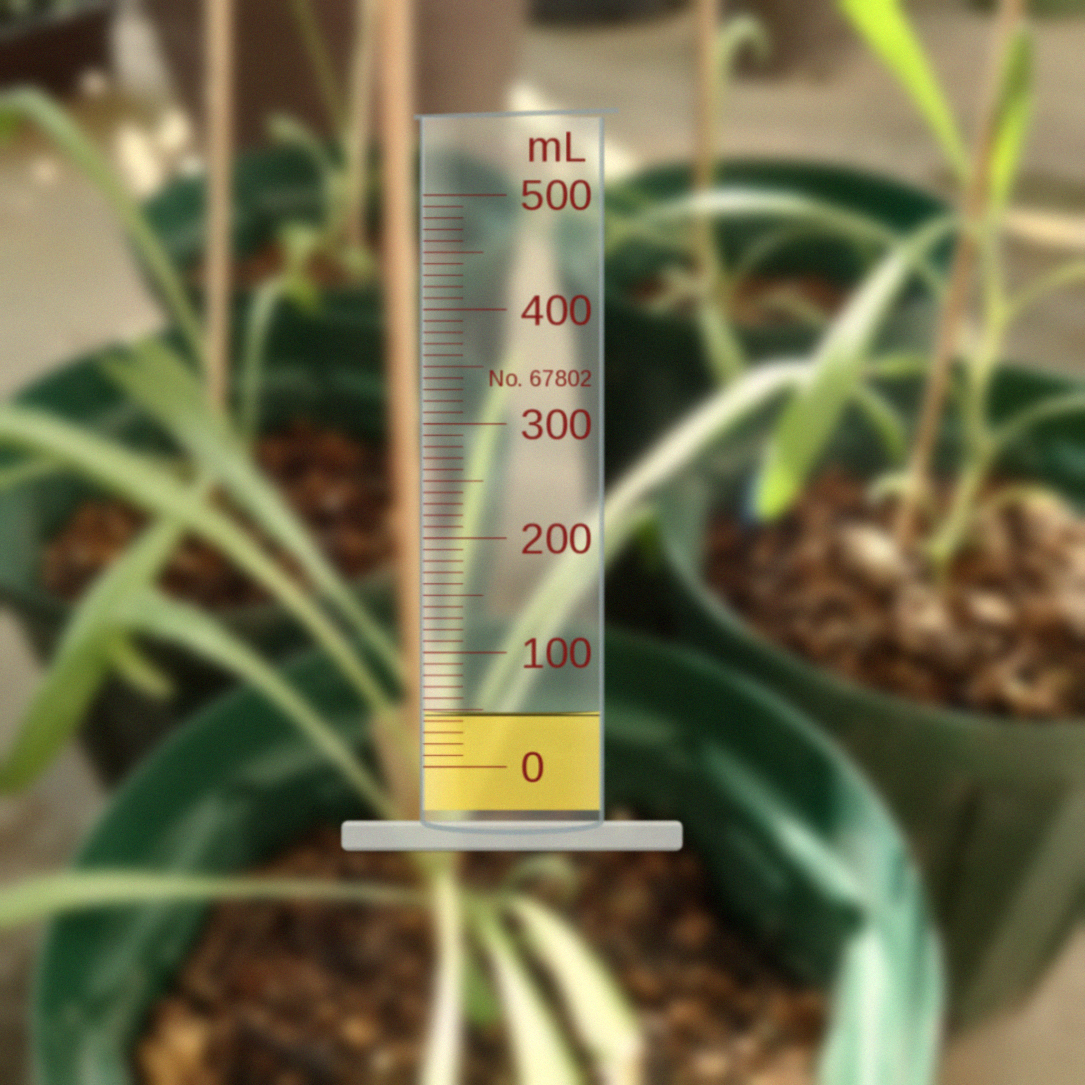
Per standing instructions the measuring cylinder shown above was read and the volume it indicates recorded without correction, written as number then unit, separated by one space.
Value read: 45 mL
